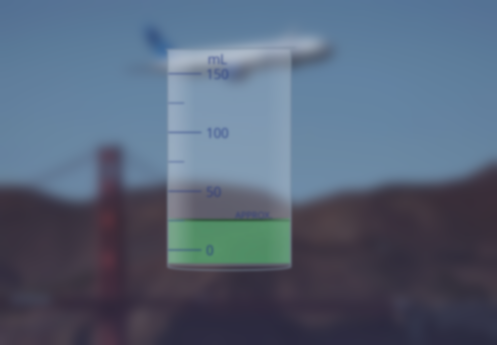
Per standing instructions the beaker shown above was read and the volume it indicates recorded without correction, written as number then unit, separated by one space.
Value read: 25 mL
